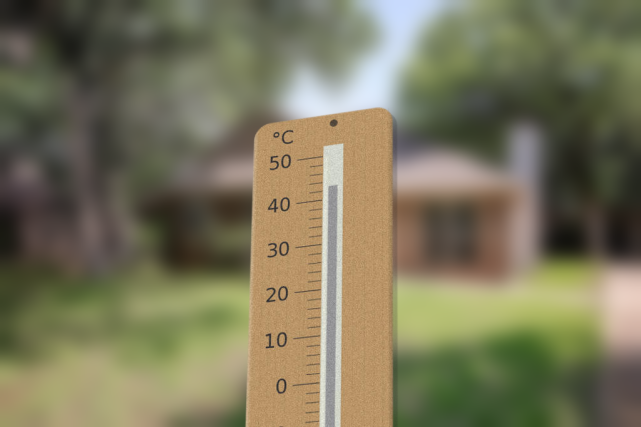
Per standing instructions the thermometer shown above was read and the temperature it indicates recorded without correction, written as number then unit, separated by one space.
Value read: 43 °C
